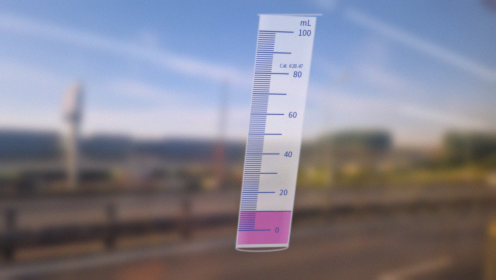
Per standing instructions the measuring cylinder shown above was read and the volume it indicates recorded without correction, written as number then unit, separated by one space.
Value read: 10 mL
